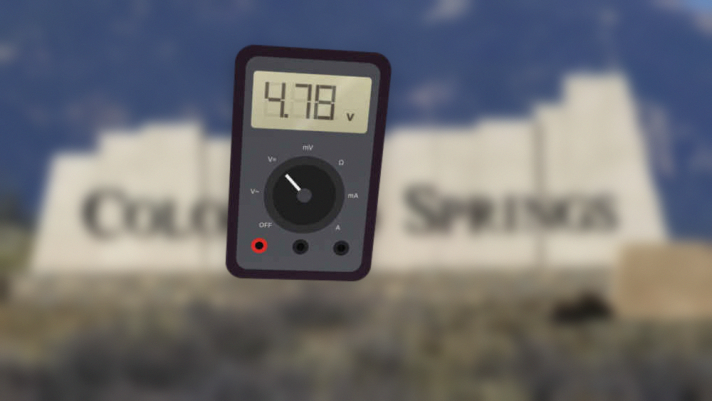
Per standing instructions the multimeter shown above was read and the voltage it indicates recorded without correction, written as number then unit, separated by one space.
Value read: 4.78 V
